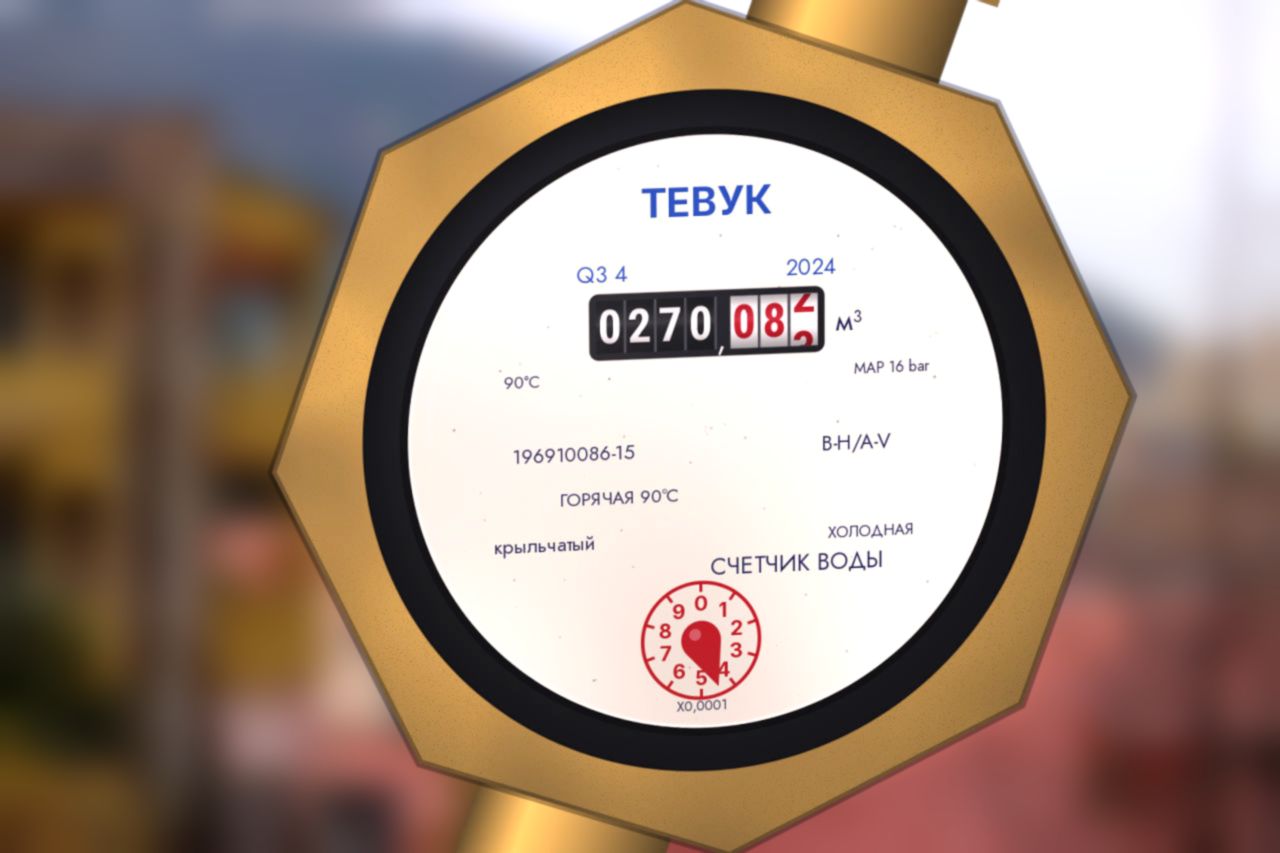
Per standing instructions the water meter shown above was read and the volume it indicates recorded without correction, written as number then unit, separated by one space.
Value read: 270.0824 m³
